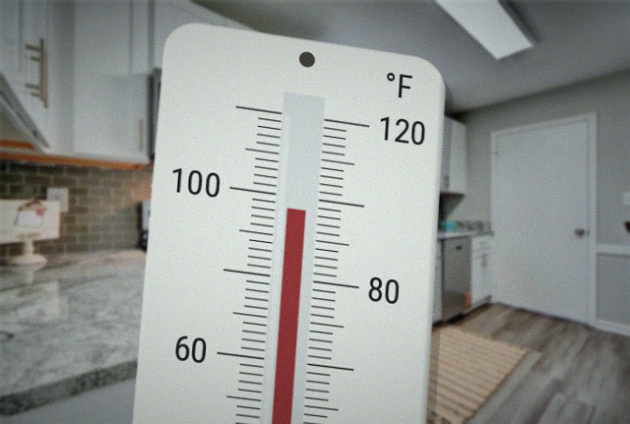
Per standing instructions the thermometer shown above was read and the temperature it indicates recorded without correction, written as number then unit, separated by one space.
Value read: 97 °F
